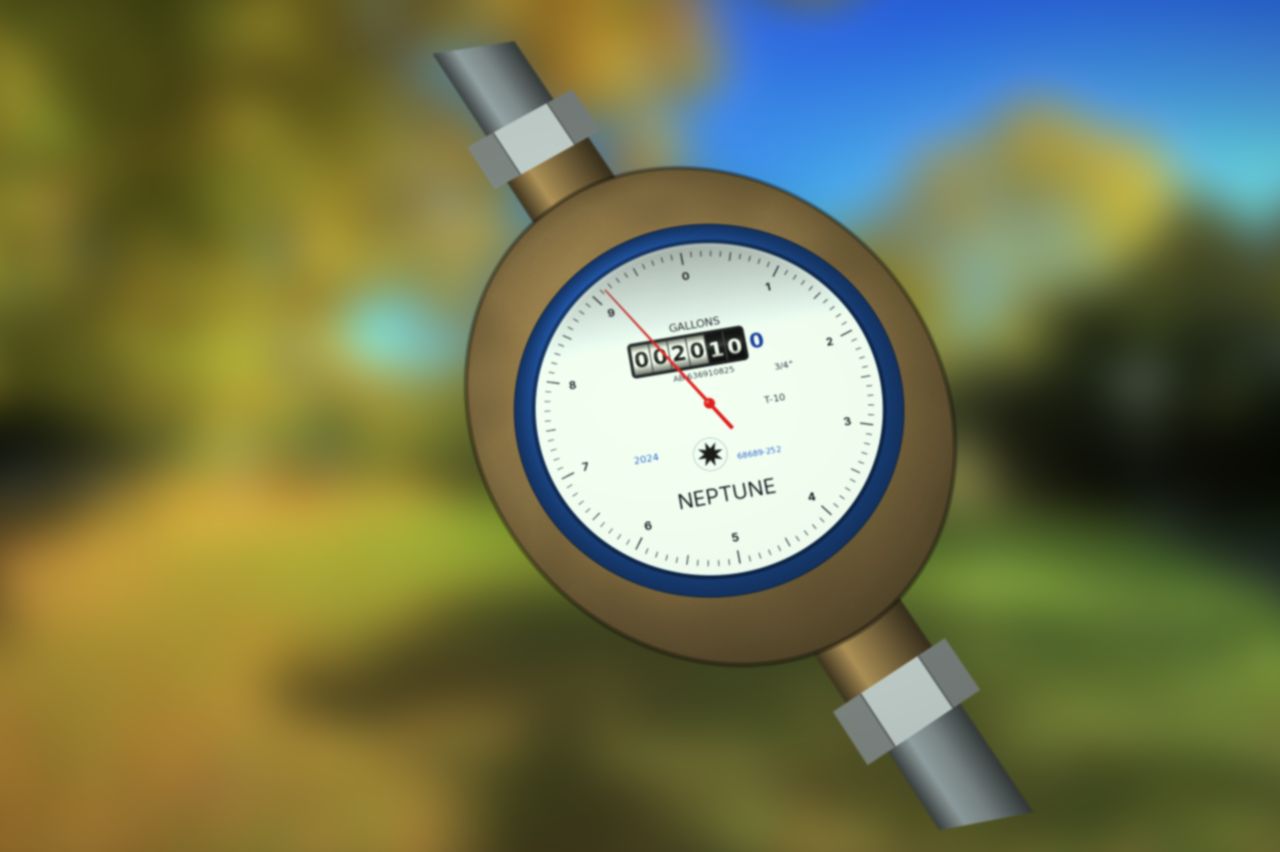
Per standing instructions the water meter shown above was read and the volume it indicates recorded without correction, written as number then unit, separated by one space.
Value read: 20099.1 gal
